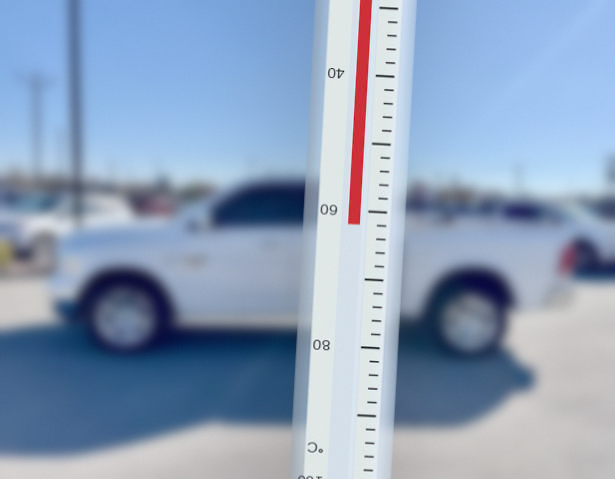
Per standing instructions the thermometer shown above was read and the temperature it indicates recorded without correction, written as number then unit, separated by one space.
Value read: 62 °C
